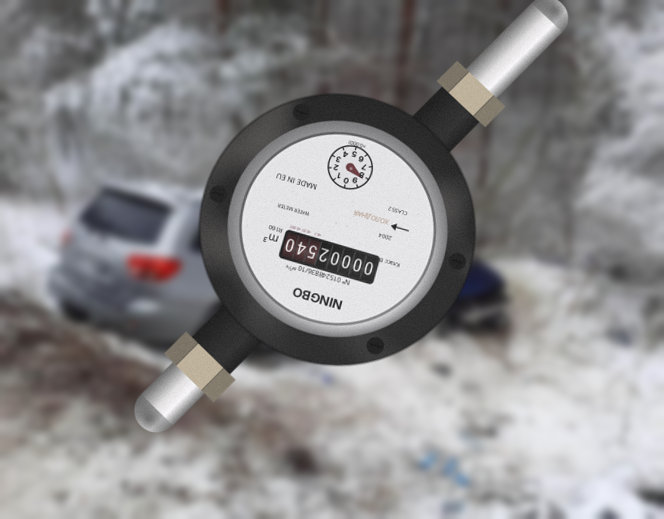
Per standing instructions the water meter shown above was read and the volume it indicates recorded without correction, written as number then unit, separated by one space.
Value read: 2.5408 m³
